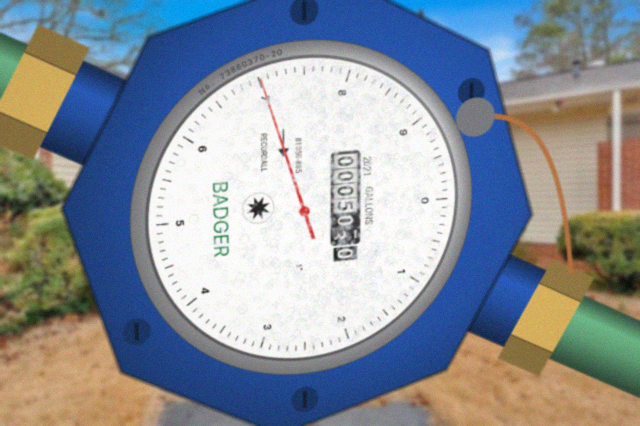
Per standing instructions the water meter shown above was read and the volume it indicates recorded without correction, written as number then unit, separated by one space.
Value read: 5027.0 gal
